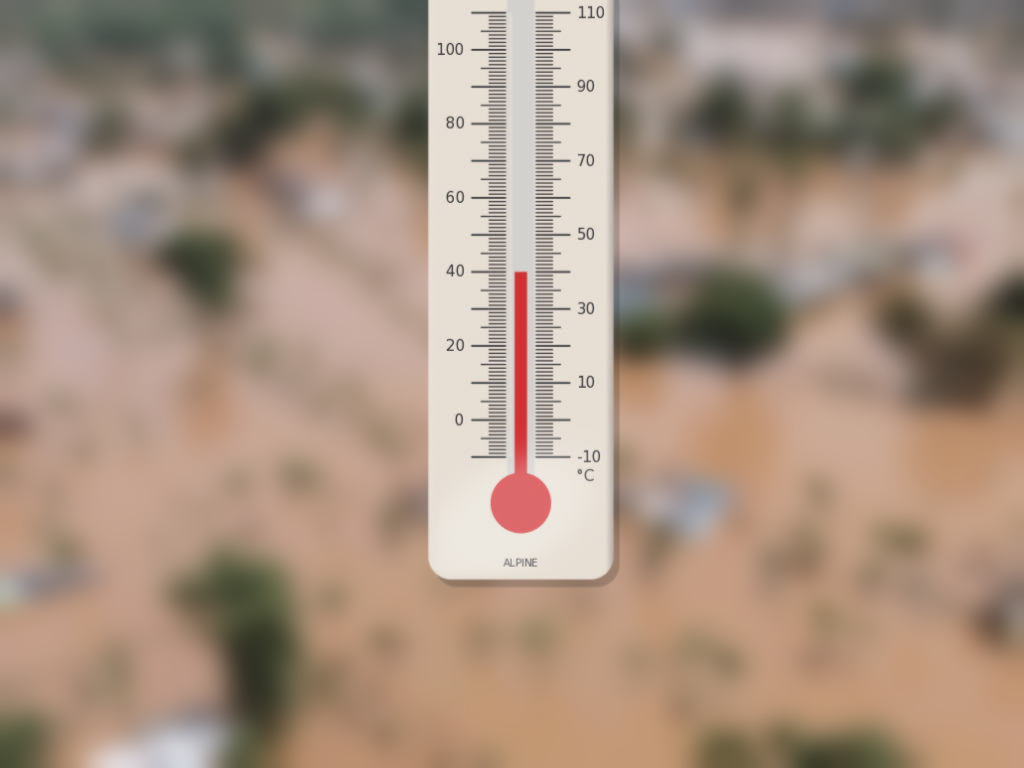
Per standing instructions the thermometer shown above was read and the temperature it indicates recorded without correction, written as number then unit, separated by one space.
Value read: 40 °C
